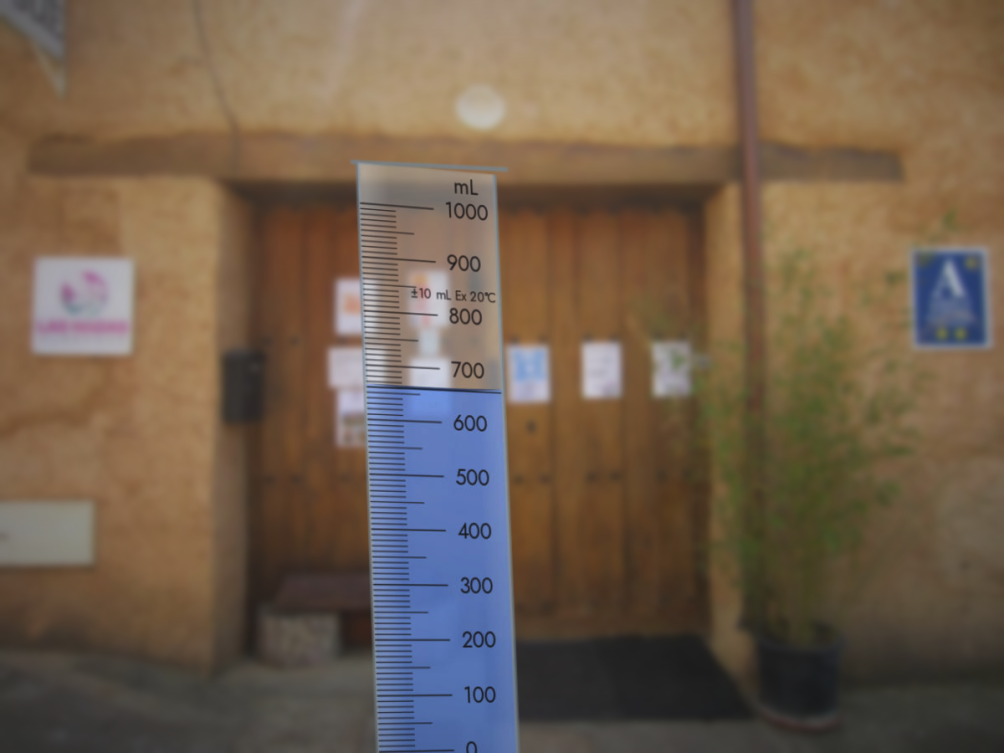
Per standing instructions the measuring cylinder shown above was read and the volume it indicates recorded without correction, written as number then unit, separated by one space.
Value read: 660 mL
